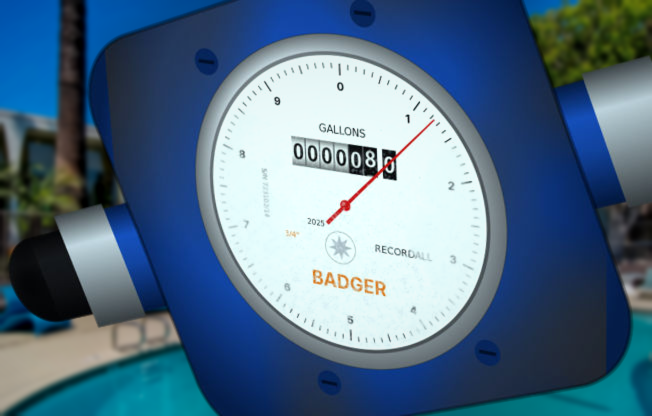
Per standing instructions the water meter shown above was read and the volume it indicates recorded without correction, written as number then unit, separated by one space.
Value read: 81.2 gal
